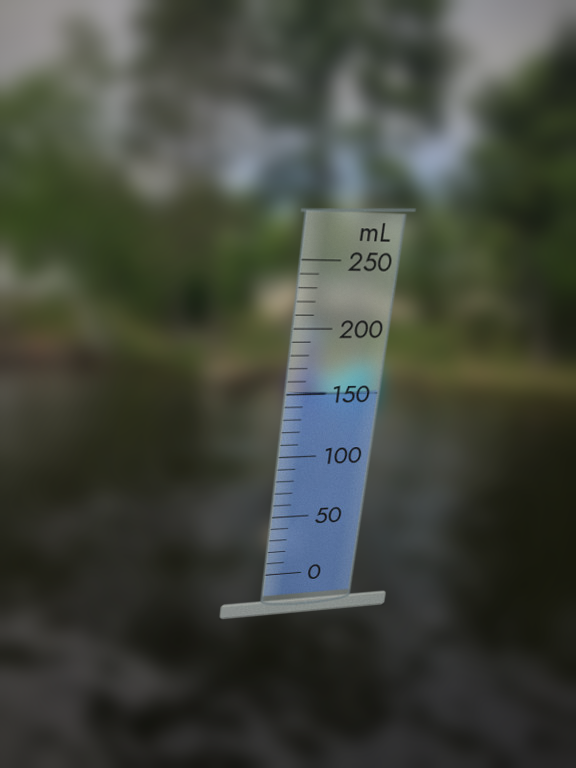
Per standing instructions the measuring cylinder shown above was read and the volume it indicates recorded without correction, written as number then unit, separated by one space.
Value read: 150 mL
